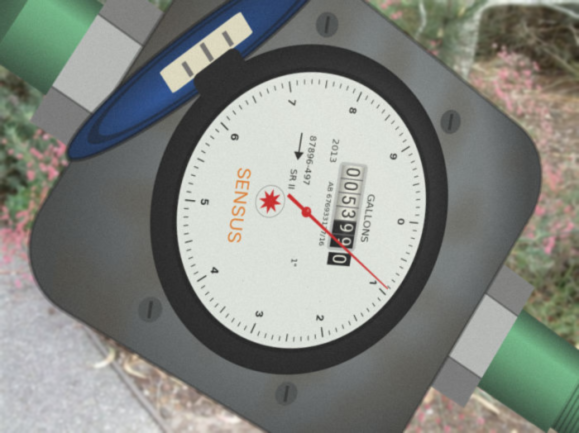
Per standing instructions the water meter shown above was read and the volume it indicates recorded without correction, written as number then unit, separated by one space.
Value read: 53990.9 gal
